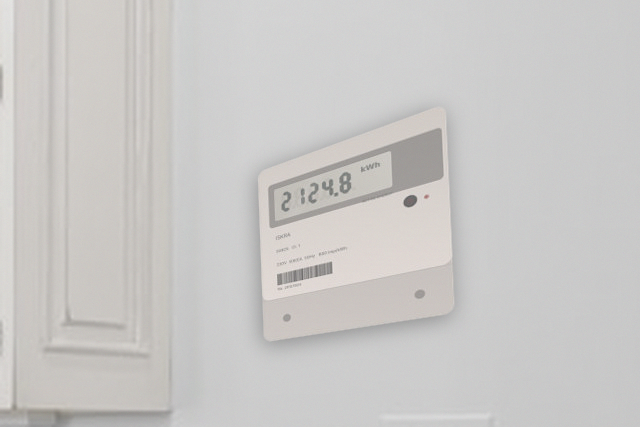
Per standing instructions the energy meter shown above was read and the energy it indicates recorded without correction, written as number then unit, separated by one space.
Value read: 2124.8 kWh
